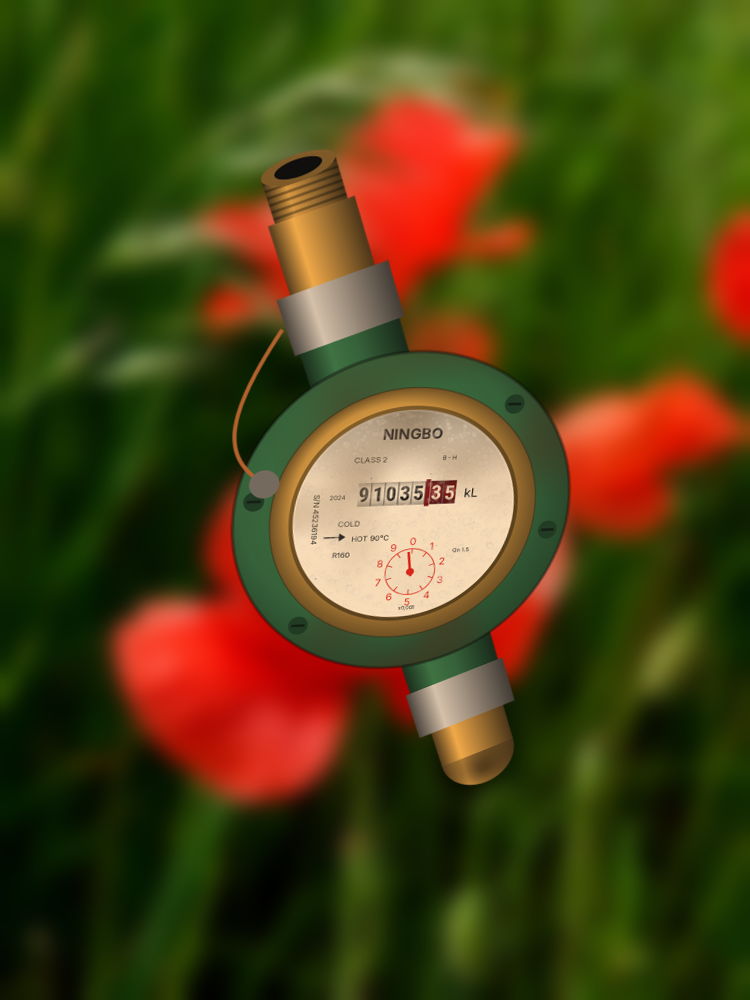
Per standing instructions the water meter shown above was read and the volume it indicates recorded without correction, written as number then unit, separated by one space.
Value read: 91035.349 kL
